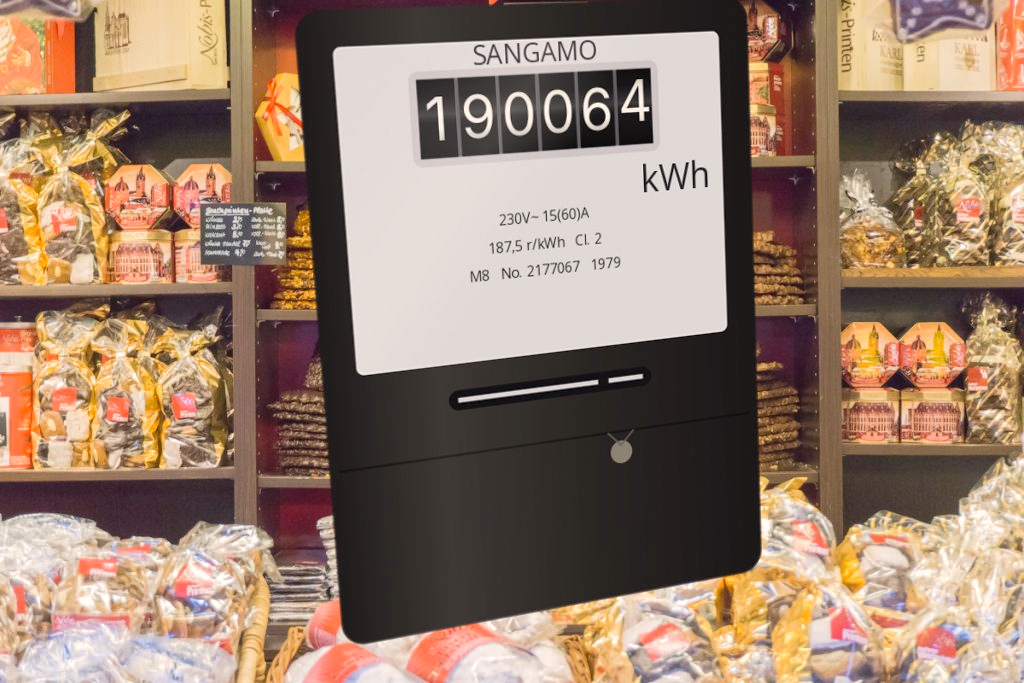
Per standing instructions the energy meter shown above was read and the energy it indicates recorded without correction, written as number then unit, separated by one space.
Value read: 190064 kWh
